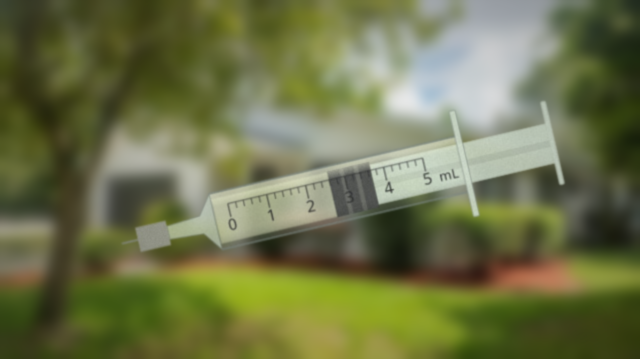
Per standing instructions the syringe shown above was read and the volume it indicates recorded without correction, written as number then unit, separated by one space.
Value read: 2.6 mL
